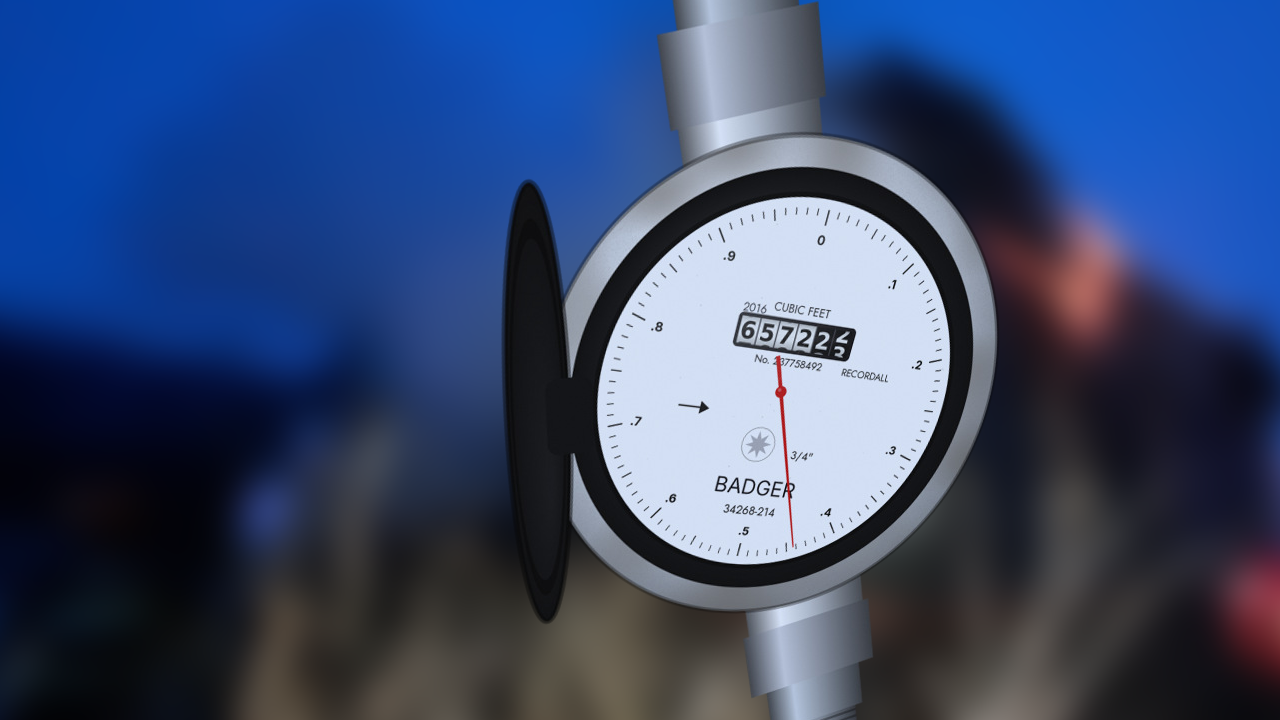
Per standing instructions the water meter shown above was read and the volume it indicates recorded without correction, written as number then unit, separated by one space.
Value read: 657222.44 ft³
